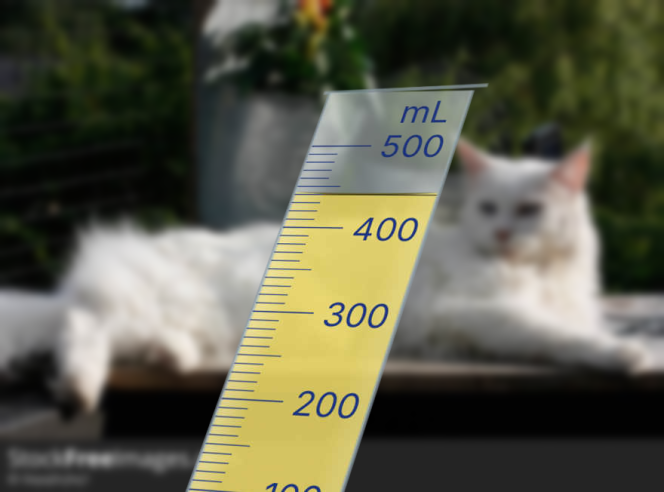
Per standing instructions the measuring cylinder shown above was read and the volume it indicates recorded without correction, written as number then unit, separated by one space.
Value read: 440 mL
